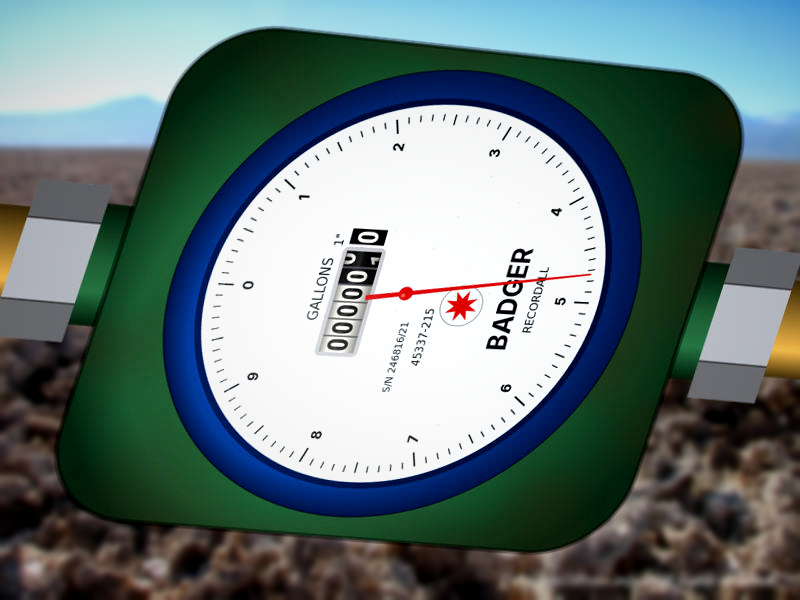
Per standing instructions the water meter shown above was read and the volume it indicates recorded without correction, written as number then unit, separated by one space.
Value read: 4.7 gal
